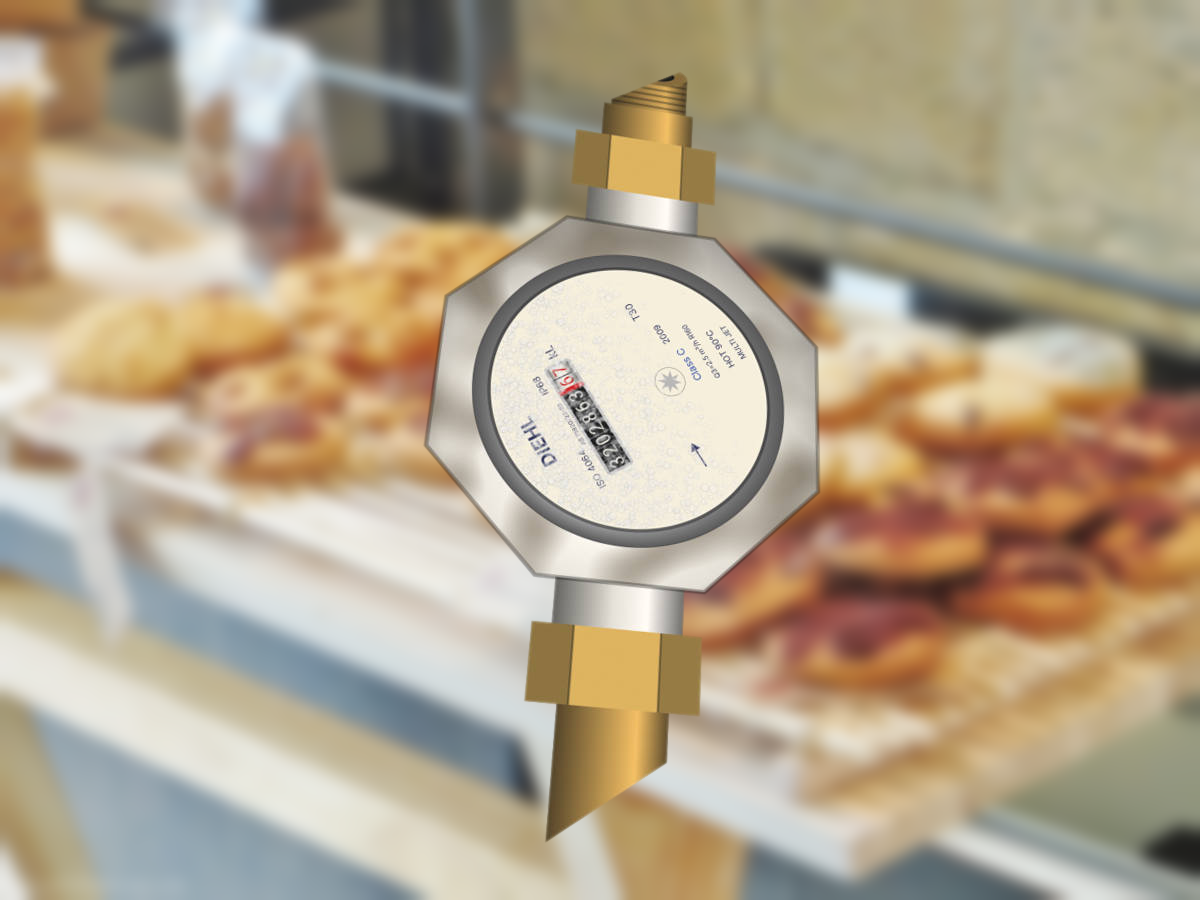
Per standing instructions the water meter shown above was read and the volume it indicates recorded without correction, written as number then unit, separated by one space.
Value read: 3202863.67 kL
